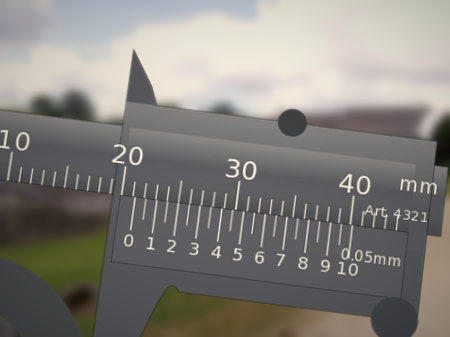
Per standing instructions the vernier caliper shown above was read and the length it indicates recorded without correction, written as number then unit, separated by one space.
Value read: 21.2 mm
